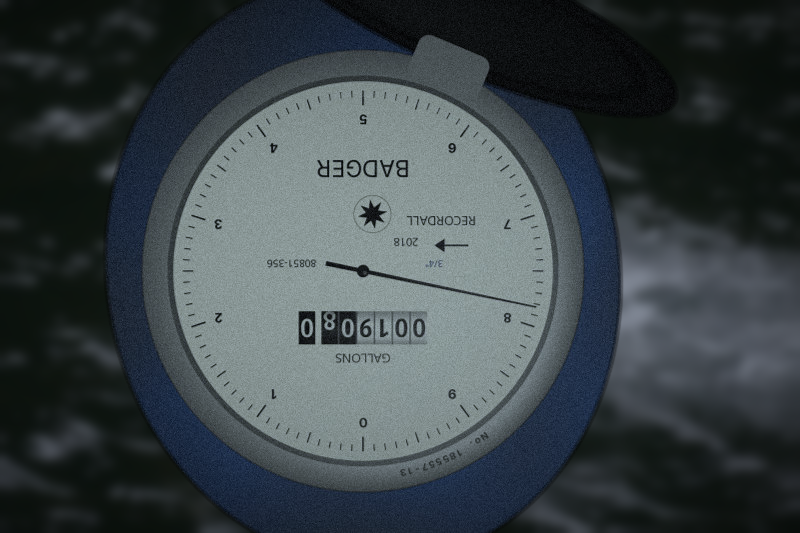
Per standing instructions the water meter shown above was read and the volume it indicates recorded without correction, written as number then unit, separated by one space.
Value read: 19077.8 gal
